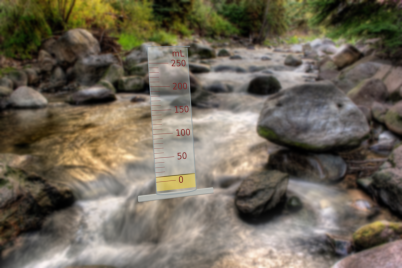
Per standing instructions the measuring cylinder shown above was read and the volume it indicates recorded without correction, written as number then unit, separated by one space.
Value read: 10 mL
